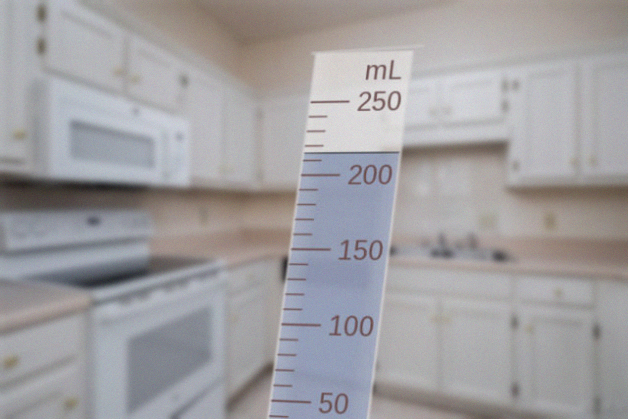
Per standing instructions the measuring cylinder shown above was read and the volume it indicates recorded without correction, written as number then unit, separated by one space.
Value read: 215 mL
